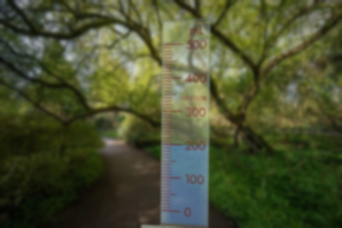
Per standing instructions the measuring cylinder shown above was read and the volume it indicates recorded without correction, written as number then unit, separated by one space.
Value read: 200 mL
